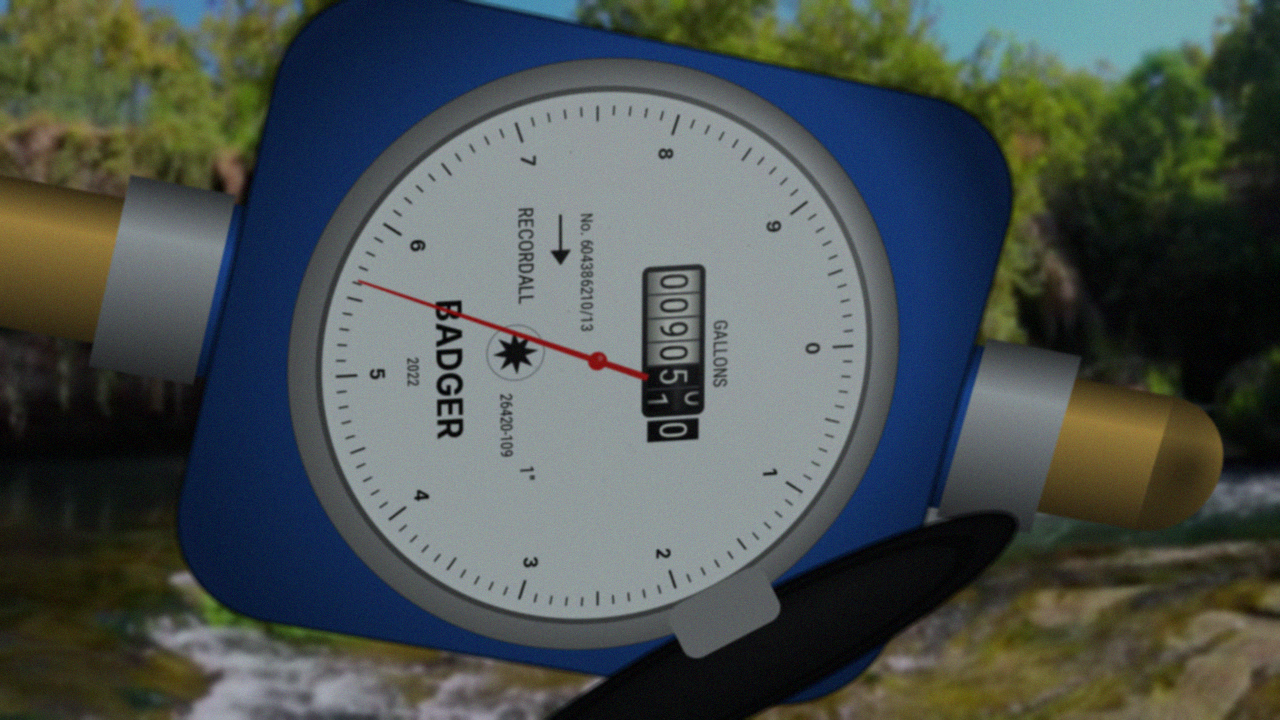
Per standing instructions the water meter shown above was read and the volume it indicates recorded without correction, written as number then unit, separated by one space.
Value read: 90505.6 gal
